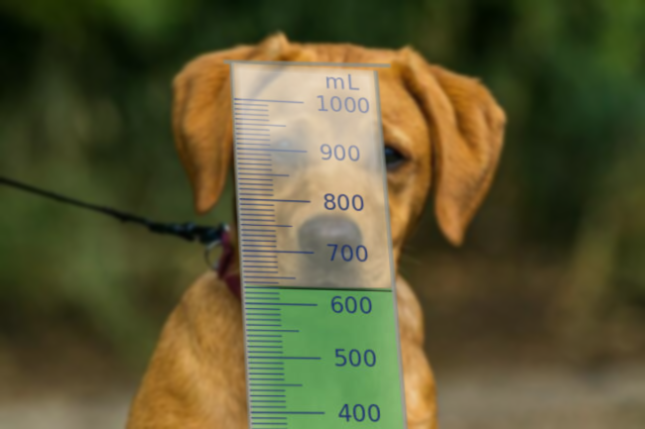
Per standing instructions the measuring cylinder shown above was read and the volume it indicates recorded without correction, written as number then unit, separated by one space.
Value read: 630 mL
